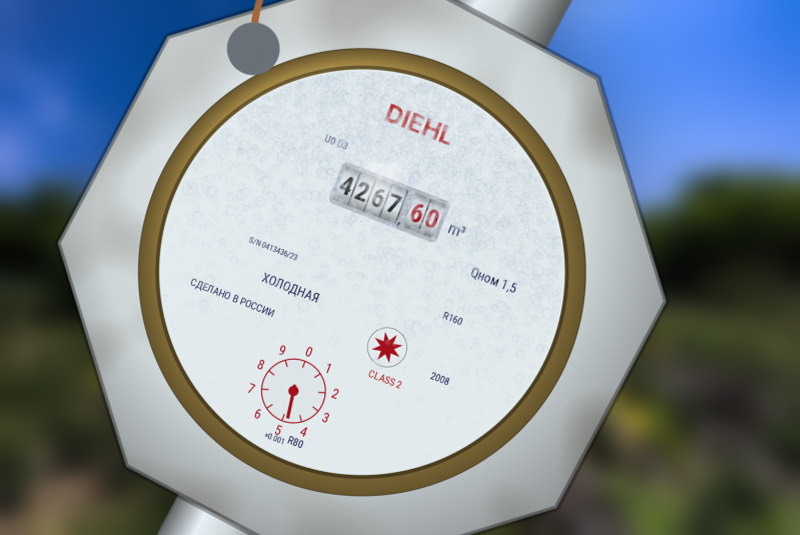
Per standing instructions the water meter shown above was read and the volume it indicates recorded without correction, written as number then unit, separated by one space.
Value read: 4267.604 m³
